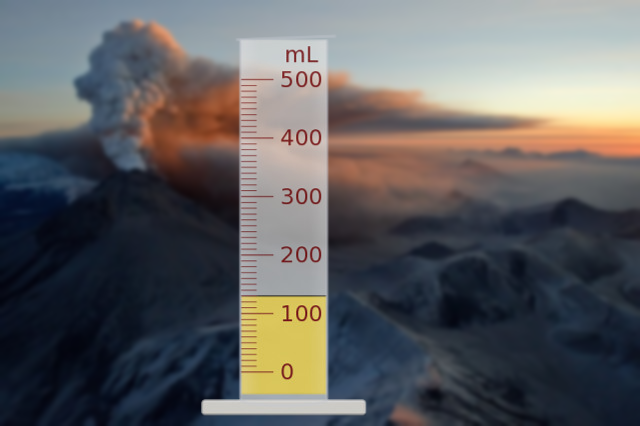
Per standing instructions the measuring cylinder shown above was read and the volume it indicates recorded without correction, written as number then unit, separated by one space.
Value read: 130 mL
